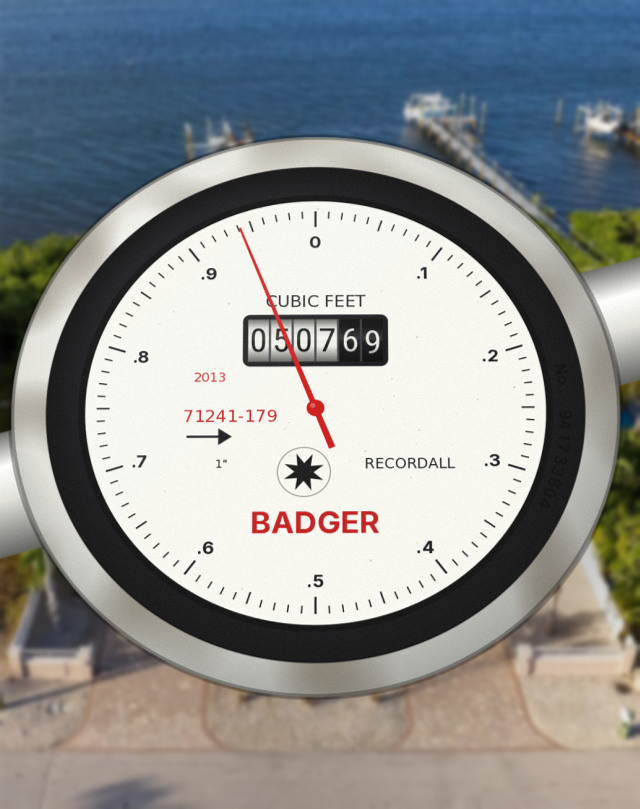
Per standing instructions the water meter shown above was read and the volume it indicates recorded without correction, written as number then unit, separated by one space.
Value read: 50768.94 ft³
